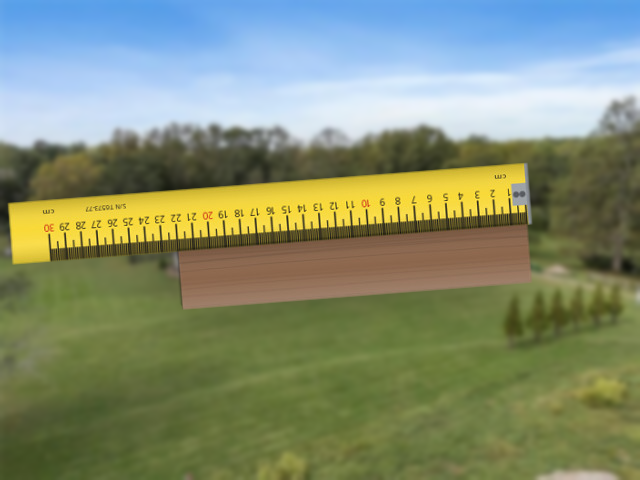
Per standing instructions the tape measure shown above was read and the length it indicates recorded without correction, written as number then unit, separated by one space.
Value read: 22 cm
